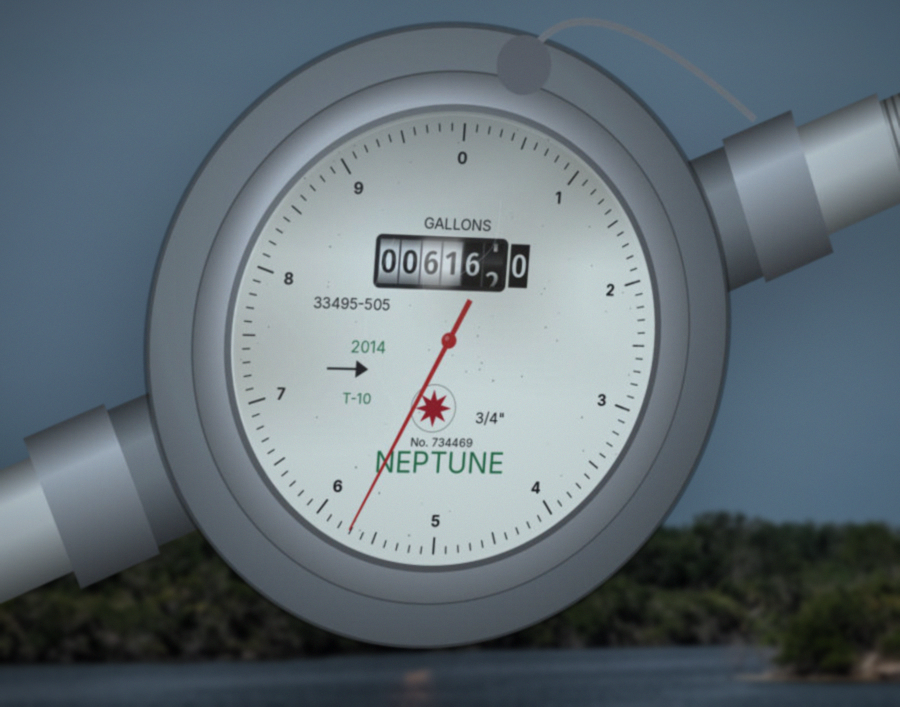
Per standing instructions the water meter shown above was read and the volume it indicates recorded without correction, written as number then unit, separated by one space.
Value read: 61615.7 gal
